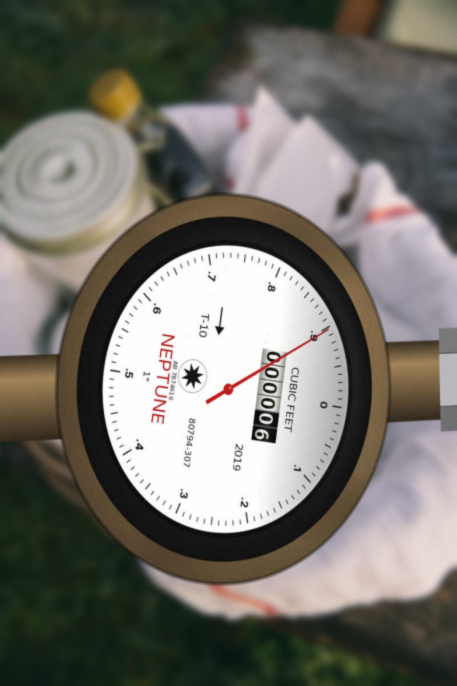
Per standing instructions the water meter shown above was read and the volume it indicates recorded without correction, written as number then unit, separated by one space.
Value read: 5.90 ft³
